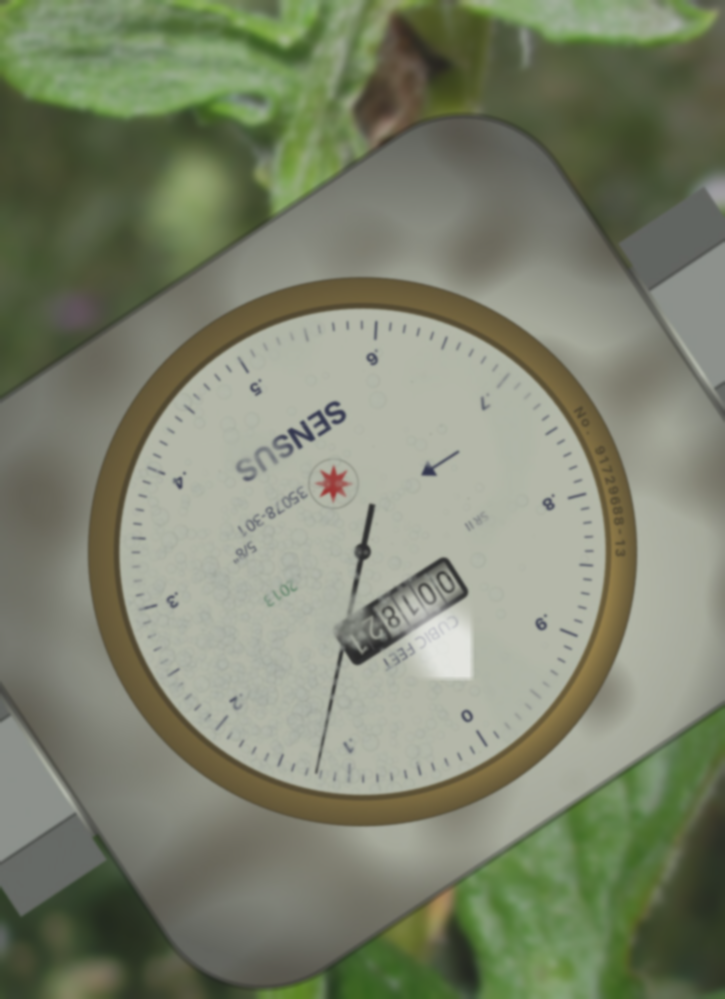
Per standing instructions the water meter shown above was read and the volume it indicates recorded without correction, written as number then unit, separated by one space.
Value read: 1821.12 ft³
